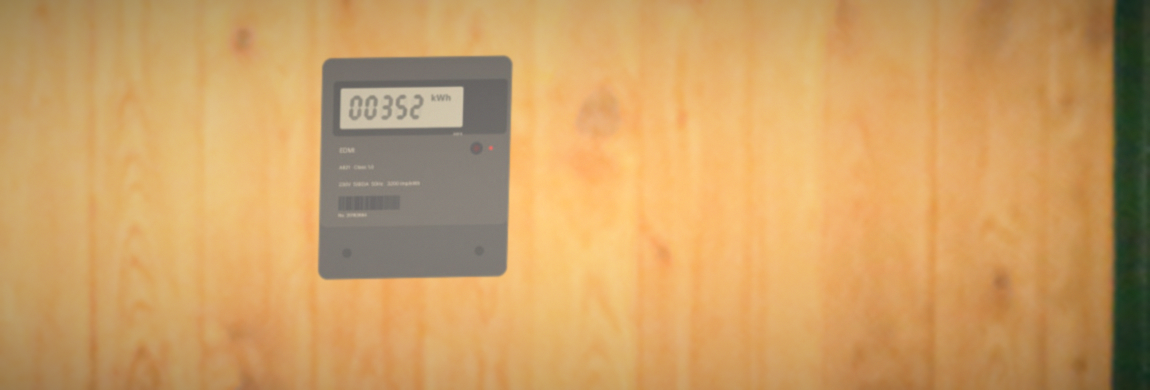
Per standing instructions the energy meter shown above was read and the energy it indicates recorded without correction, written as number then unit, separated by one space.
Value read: 352 kWh
